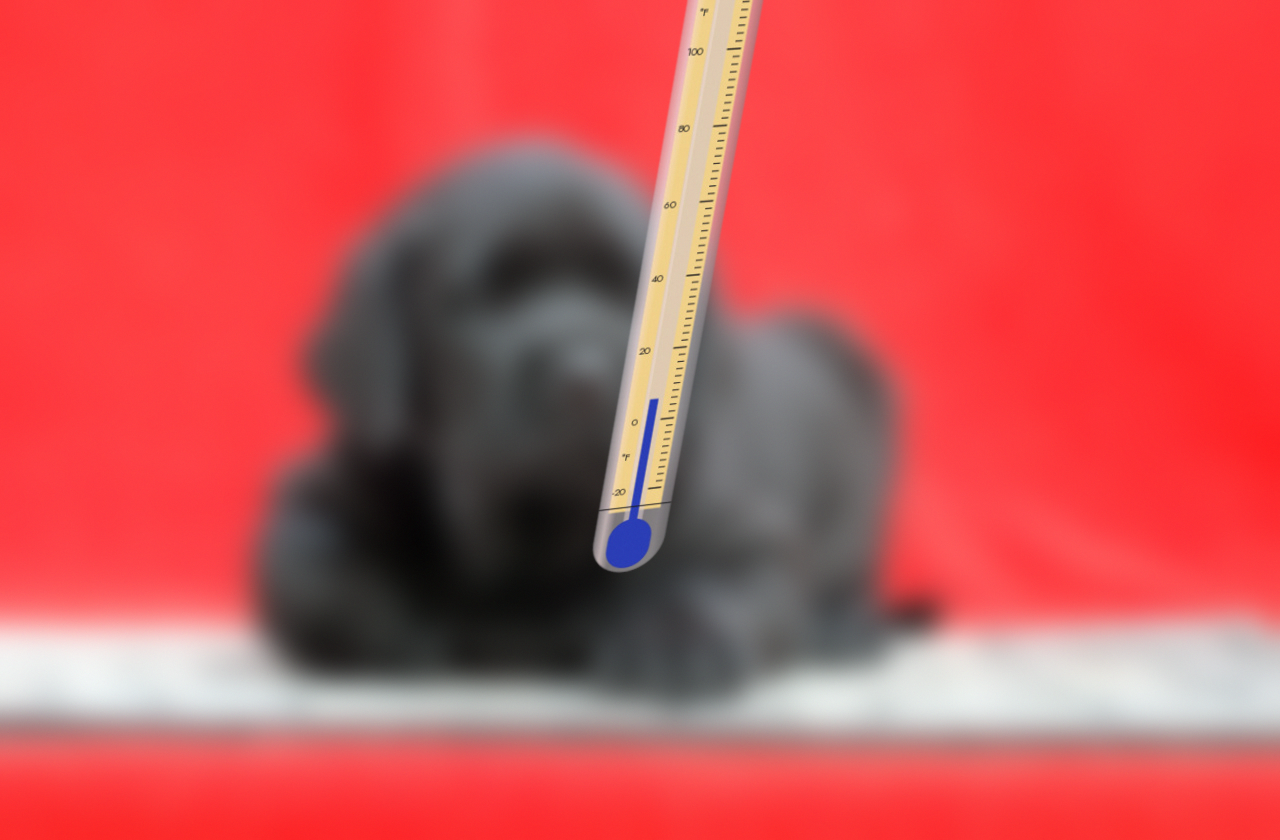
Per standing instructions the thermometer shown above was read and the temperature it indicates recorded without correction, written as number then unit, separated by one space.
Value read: 6 °F
